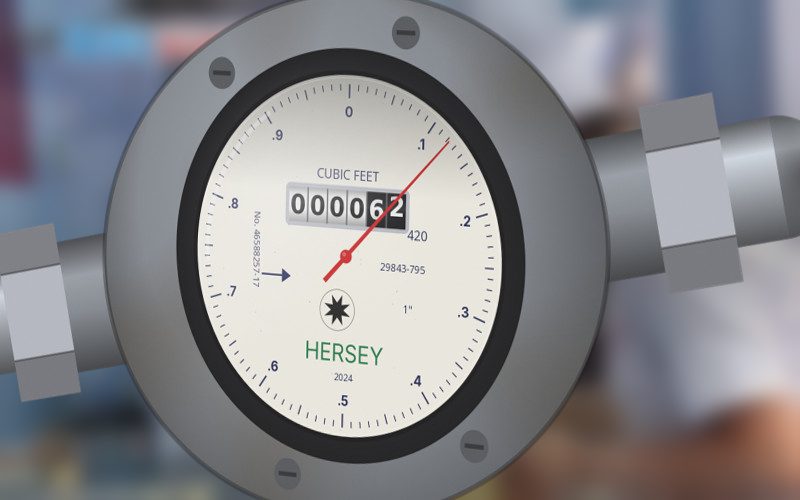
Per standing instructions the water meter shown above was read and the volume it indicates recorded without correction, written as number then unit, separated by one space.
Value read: 62.12 ft³
